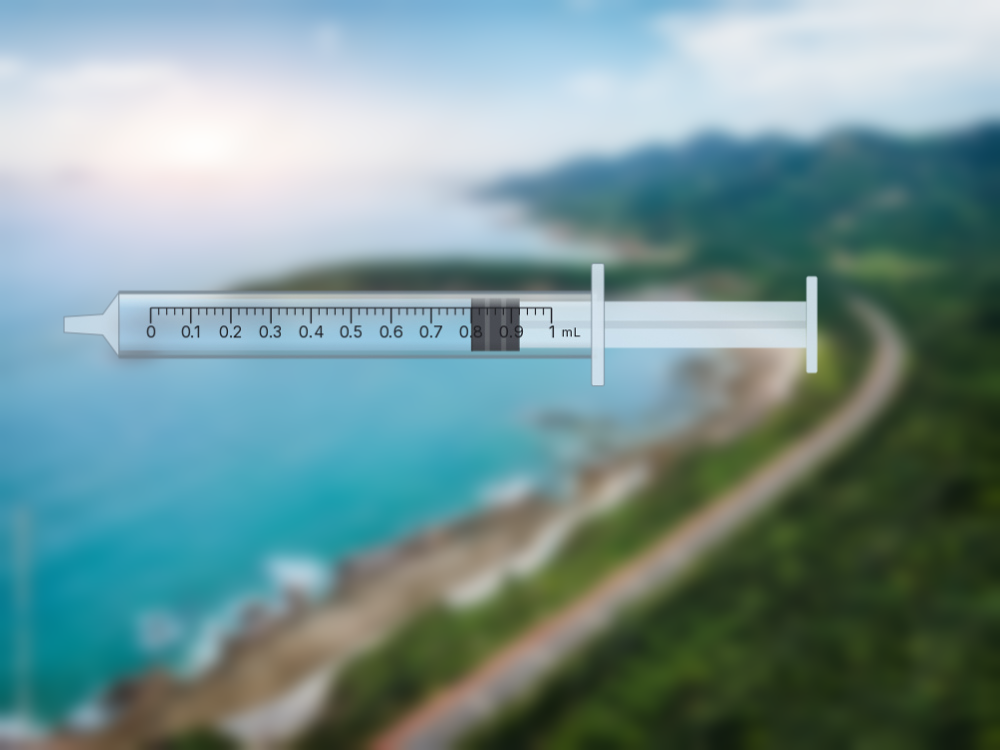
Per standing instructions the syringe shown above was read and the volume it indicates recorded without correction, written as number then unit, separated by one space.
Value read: 0.8 mL
